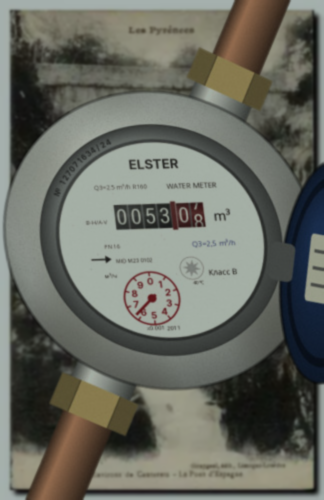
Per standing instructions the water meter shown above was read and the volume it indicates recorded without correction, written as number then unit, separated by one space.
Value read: 53.076 m³
